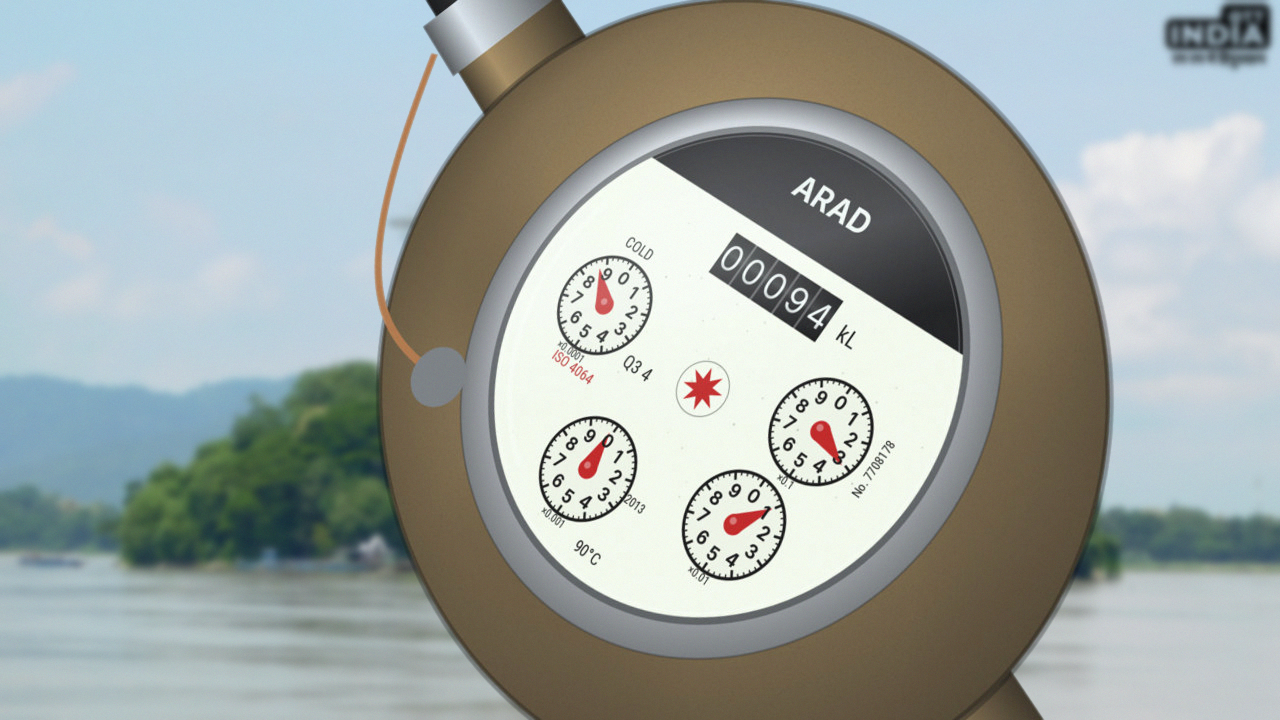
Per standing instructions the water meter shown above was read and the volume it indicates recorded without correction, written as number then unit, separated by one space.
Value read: 94.3098 kL
